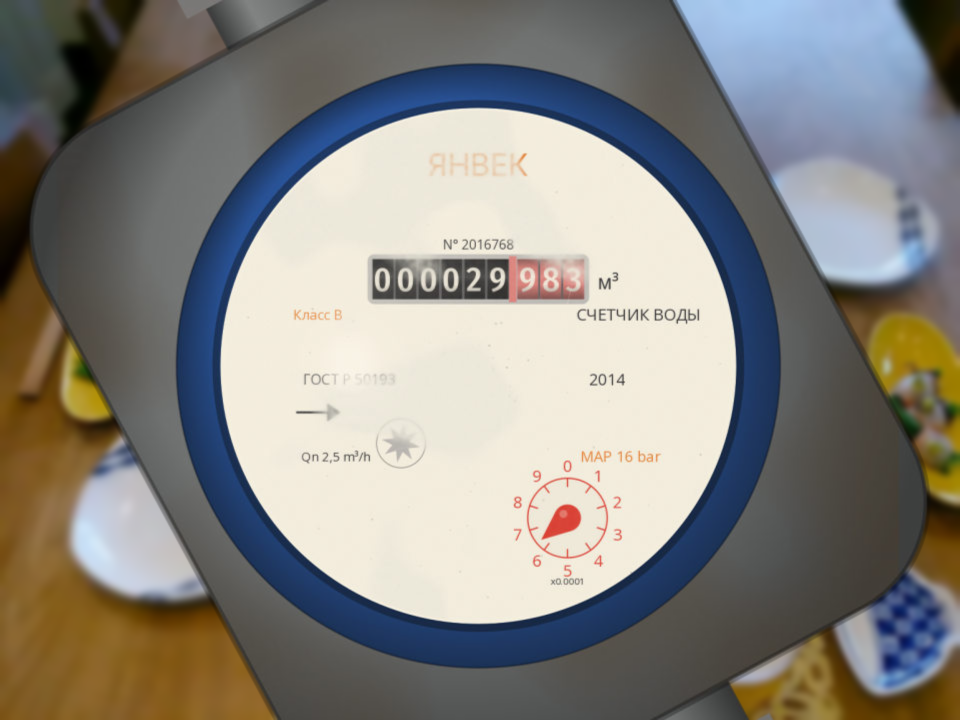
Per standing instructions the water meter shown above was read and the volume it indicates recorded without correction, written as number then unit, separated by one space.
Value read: 29.9836 m³
